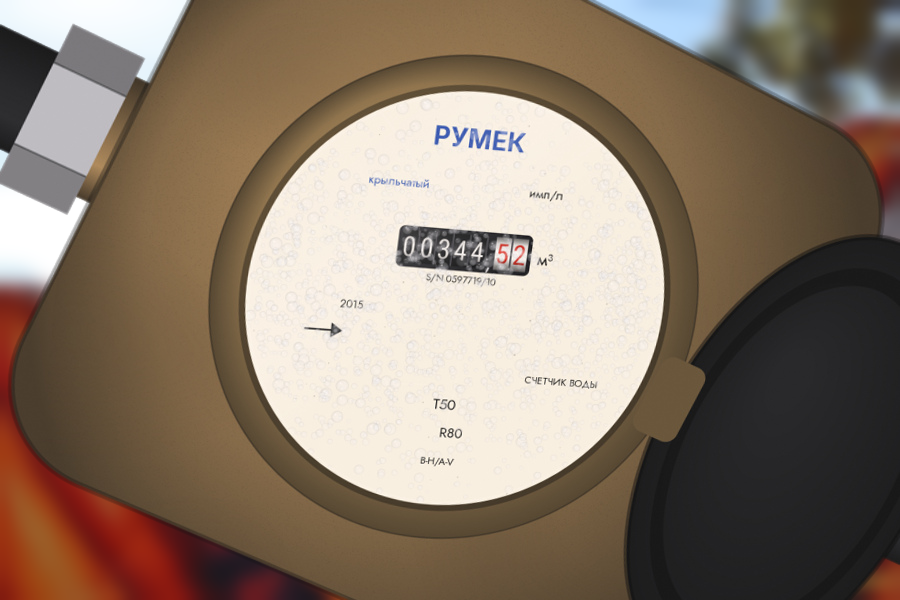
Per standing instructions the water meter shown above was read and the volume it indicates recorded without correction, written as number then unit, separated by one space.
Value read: 344.52 m³
